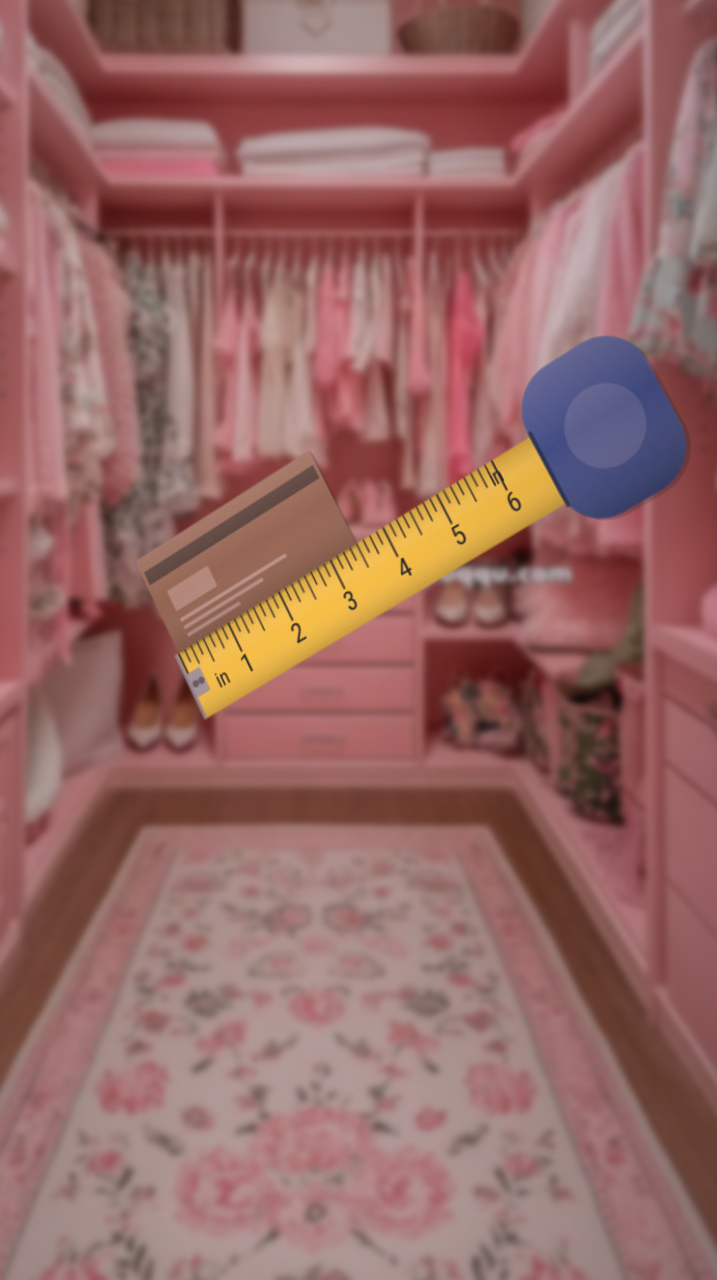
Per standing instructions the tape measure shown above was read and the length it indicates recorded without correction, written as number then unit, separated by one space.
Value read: 3.5 in
